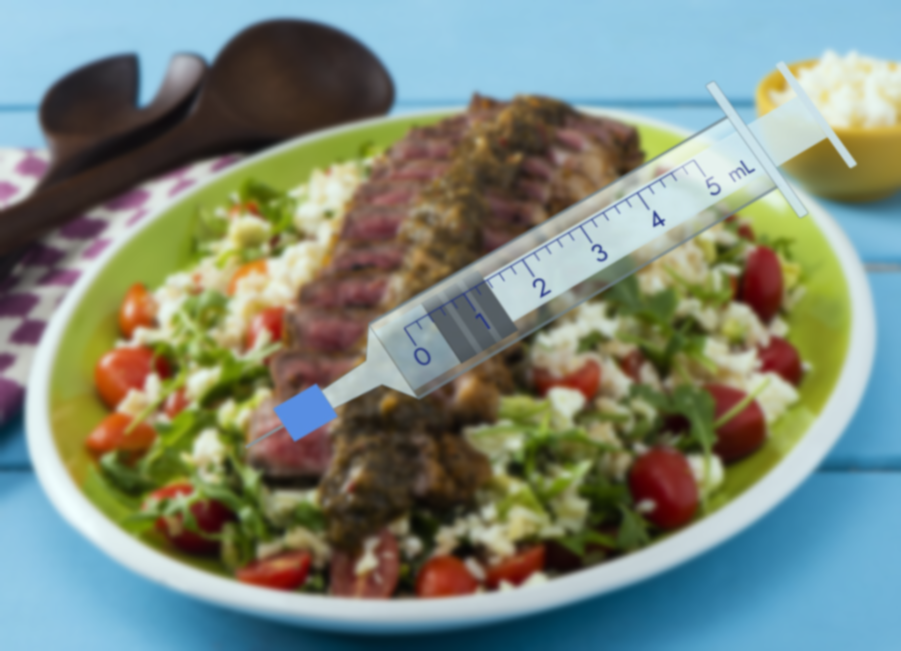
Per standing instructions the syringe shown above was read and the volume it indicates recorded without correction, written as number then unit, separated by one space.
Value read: 0.4 mL
